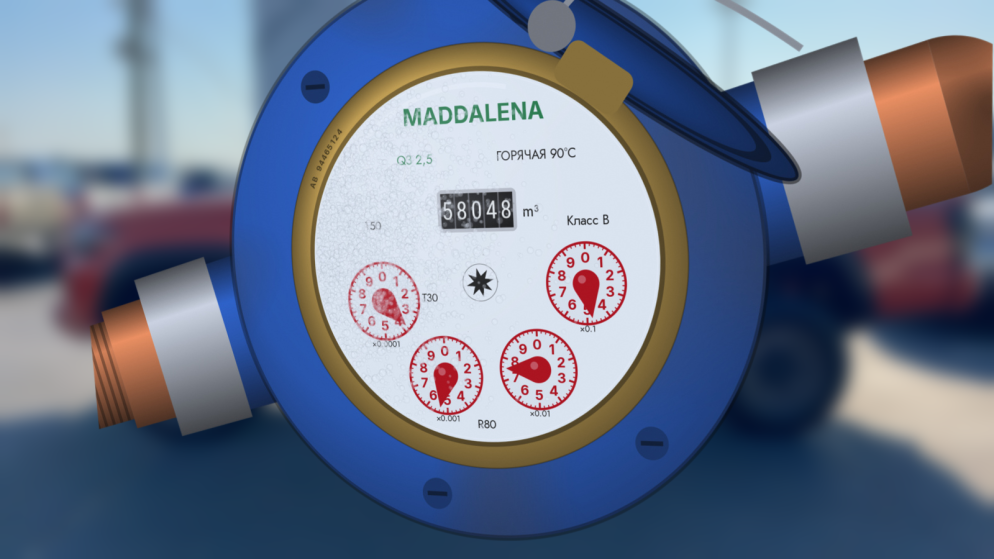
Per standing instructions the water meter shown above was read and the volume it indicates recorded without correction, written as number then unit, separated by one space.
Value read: 58048.4753 m³
